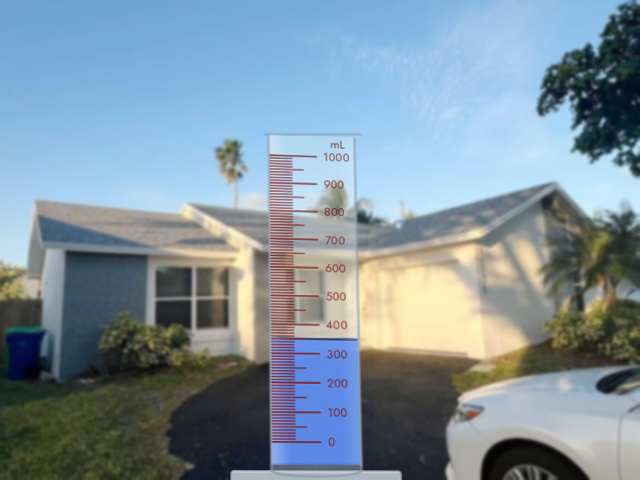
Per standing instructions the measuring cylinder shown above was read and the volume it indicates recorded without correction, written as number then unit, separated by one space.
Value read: 350 mL
